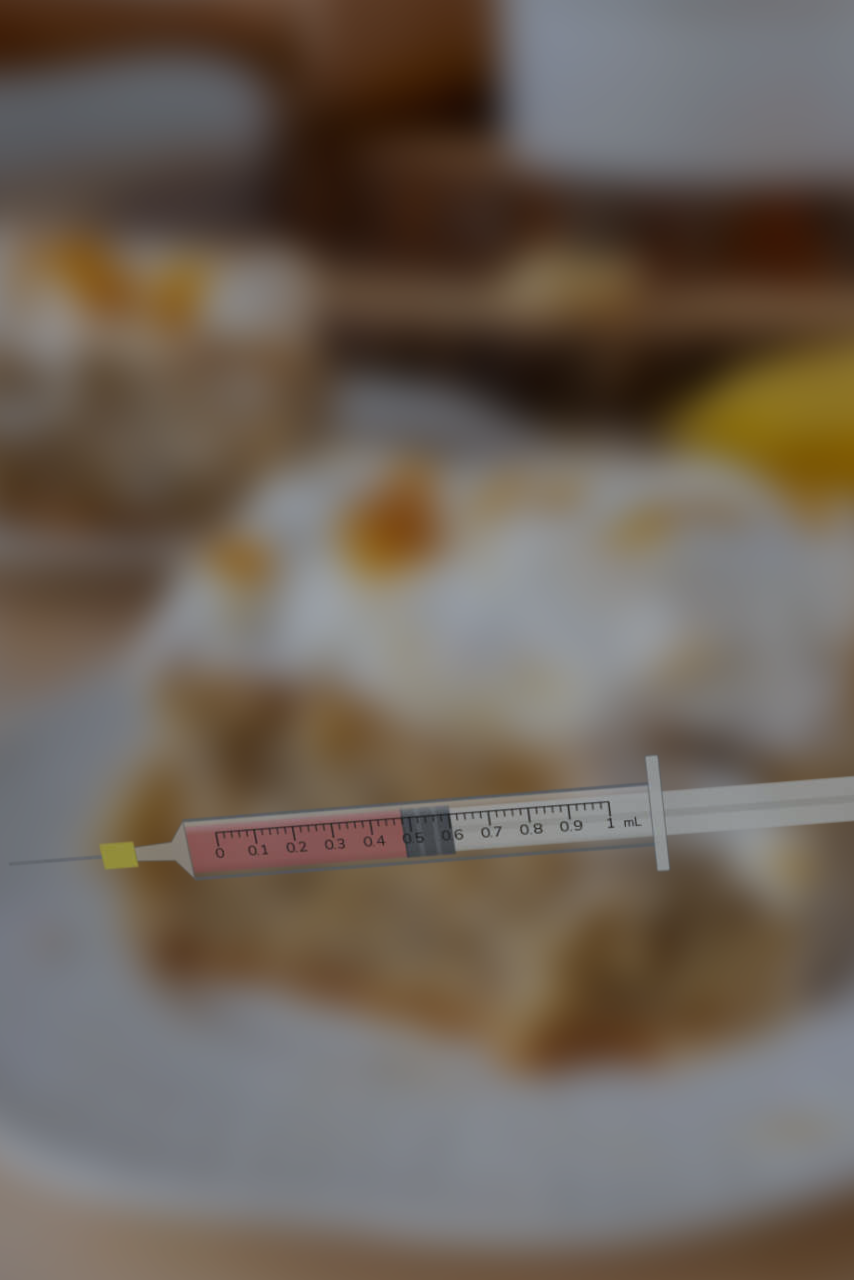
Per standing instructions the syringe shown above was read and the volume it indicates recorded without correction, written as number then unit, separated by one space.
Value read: 0.48 mL
